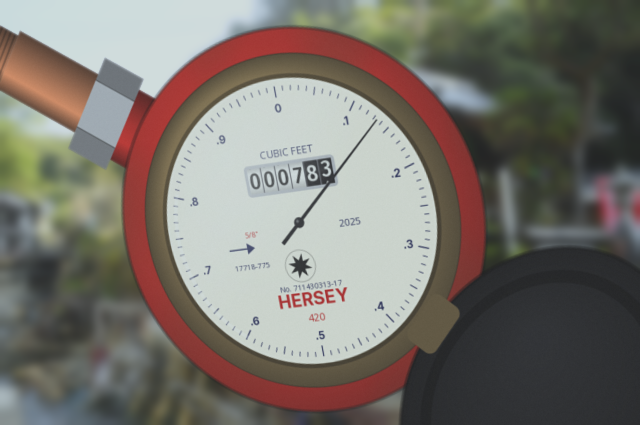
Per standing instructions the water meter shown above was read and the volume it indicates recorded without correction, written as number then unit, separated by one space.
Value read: 783.13 ft³
